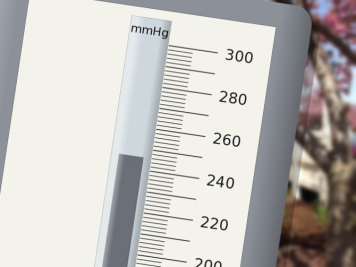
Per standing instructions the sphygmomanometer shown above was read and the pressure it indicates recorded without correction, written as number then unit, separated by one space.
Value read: 246 mmHg
